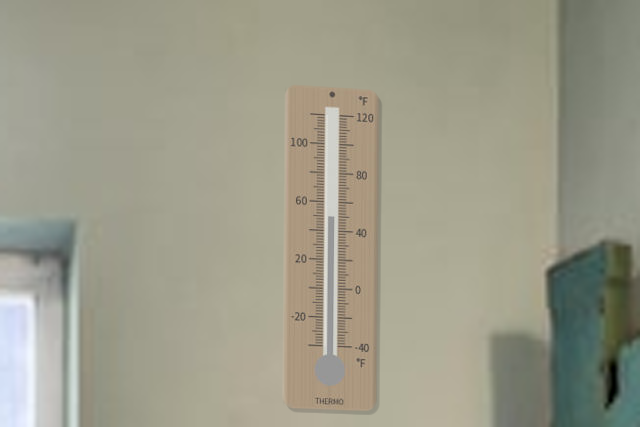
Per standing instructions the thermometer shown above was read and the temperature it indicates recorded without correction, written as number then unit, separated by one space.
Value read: 50 °F
